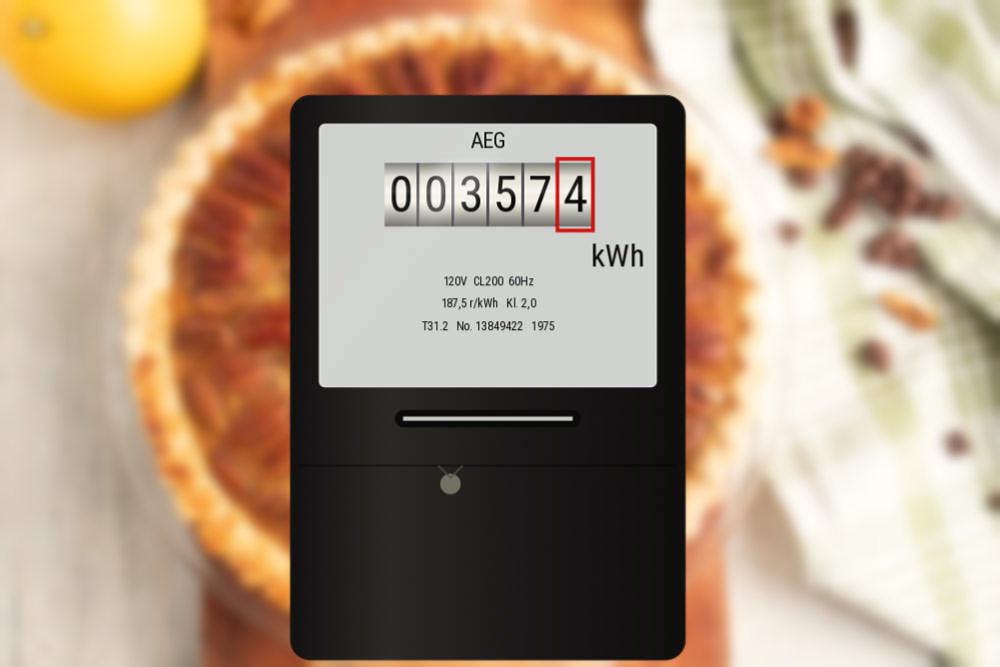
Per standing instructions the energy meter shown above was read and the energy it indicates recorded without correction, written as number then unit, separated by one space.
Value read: 357.4 kWh
